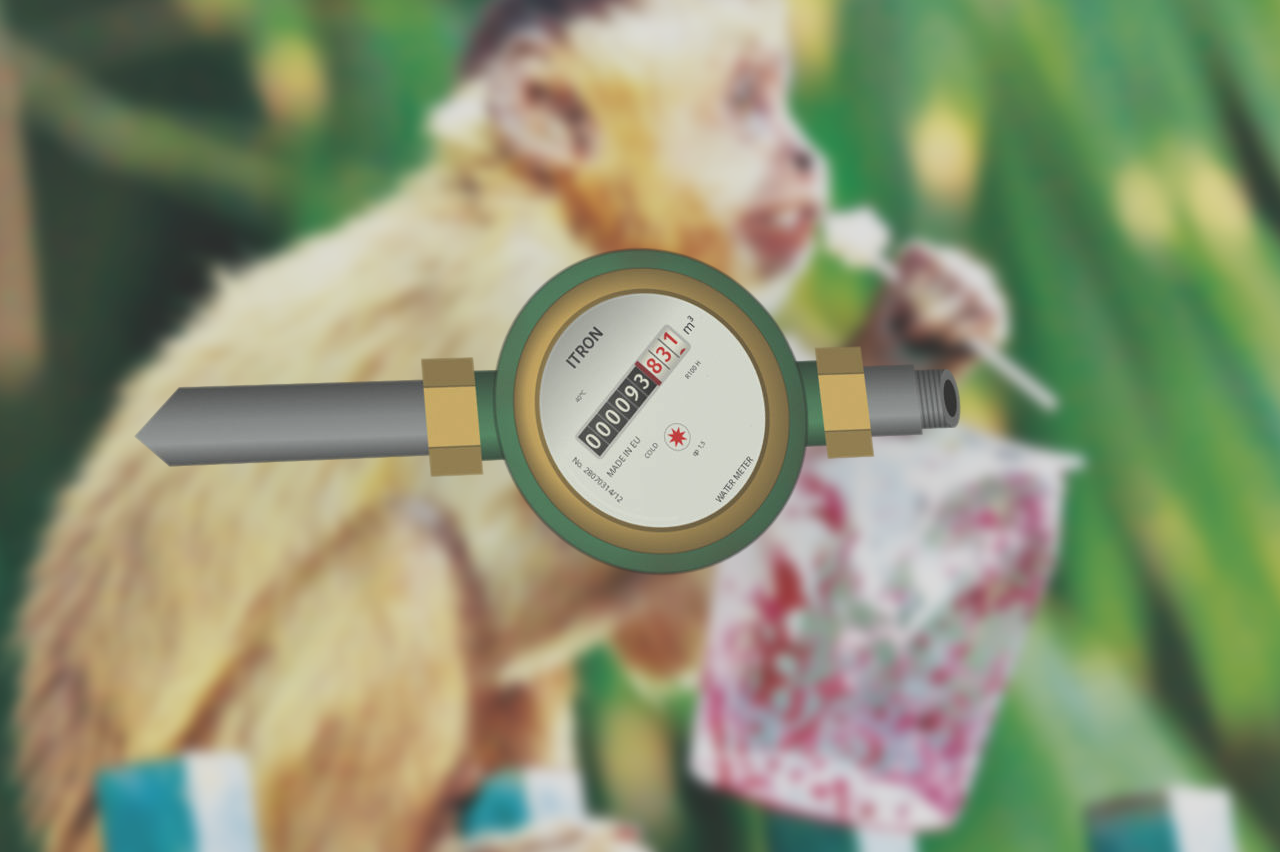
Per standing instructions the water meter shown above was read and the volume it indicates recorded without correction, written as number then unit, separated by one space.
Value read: 93.831 m³
